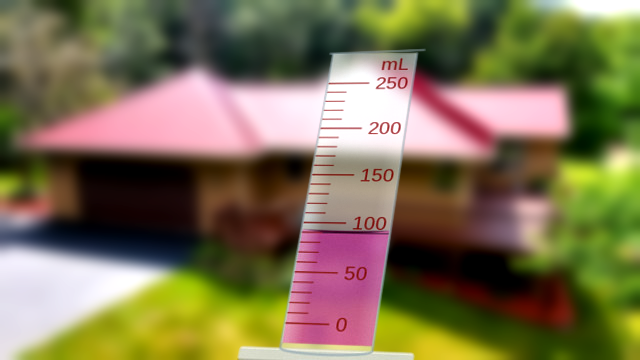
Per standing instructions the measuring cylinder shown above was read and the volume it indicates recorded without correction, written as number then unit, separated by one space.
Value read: 90 mL
